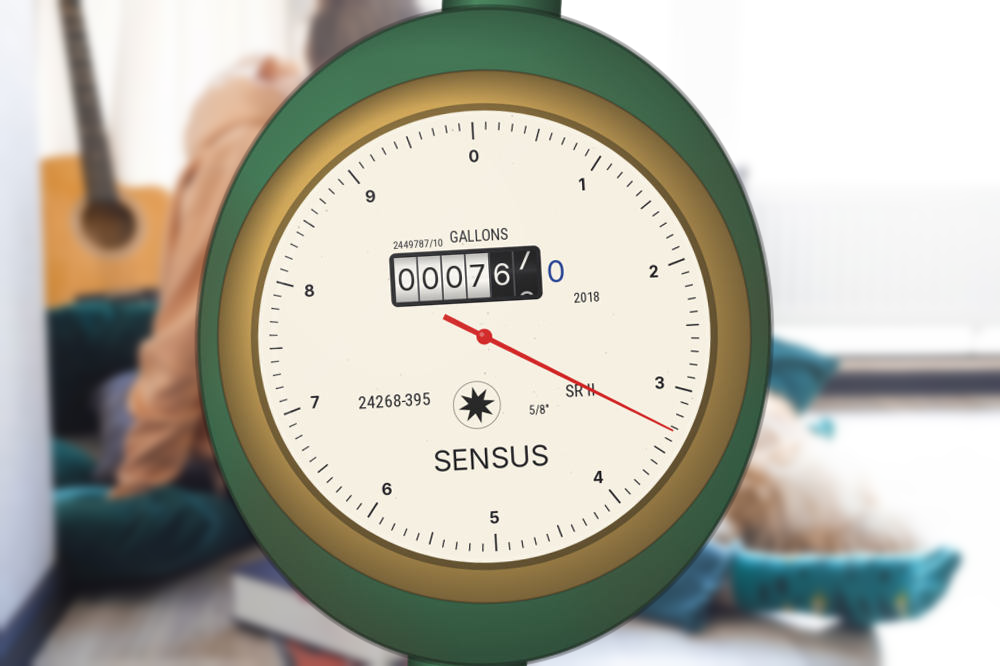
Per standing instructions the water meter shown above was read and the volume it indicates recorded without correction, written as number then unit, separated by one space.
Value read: 7673.3 gal
